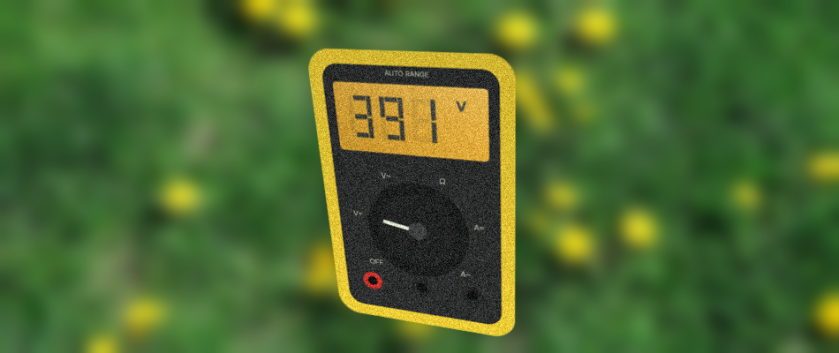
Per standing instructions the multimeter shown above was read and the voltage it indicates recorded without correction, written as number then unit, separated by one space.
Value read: 391 V
